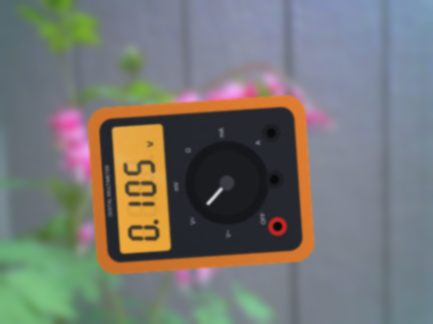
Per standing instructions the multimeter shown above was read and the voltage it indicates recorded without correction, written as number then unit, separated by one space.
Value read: 0.105 V
